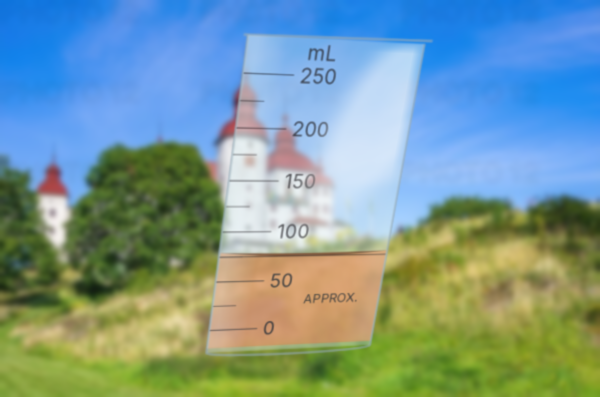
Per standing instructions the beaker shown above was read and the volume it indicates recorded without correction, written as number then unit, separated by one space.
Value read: 75 mL
